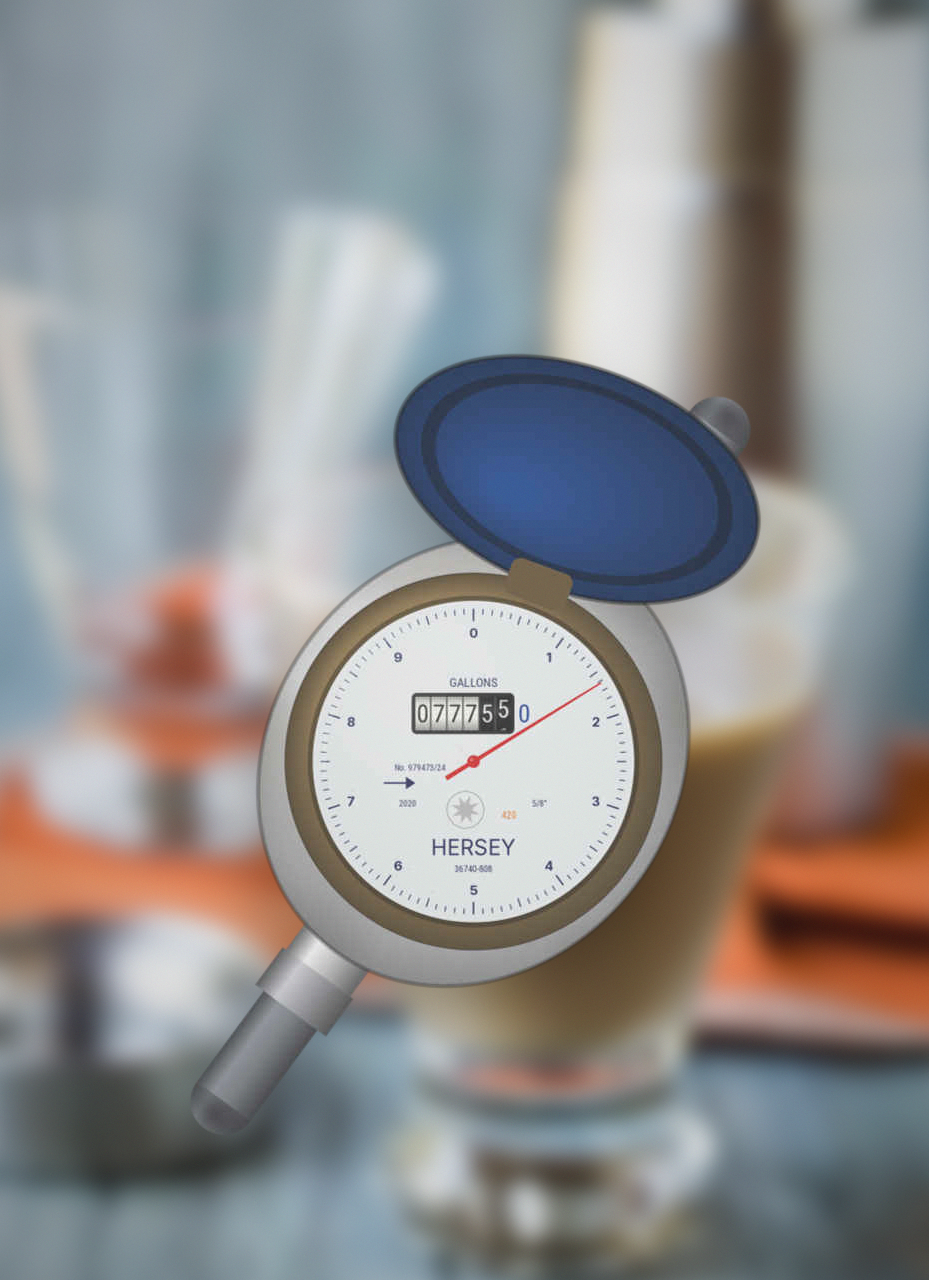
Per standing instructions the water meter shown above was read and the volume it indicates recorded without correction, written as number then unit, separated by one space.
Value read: 777551.6 gal
